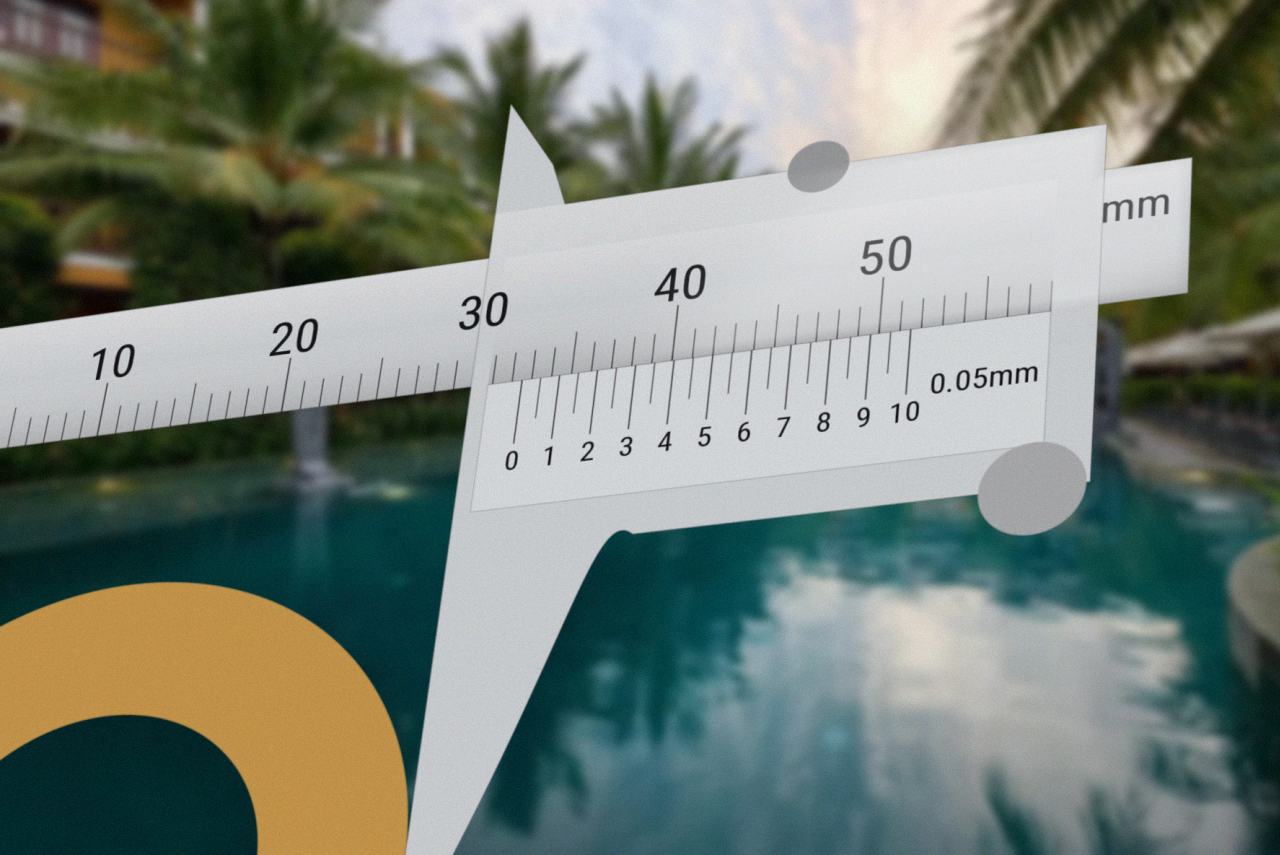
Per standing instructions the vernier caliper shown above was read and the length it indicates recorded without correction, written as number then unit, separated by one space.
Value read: 32.5 mm
